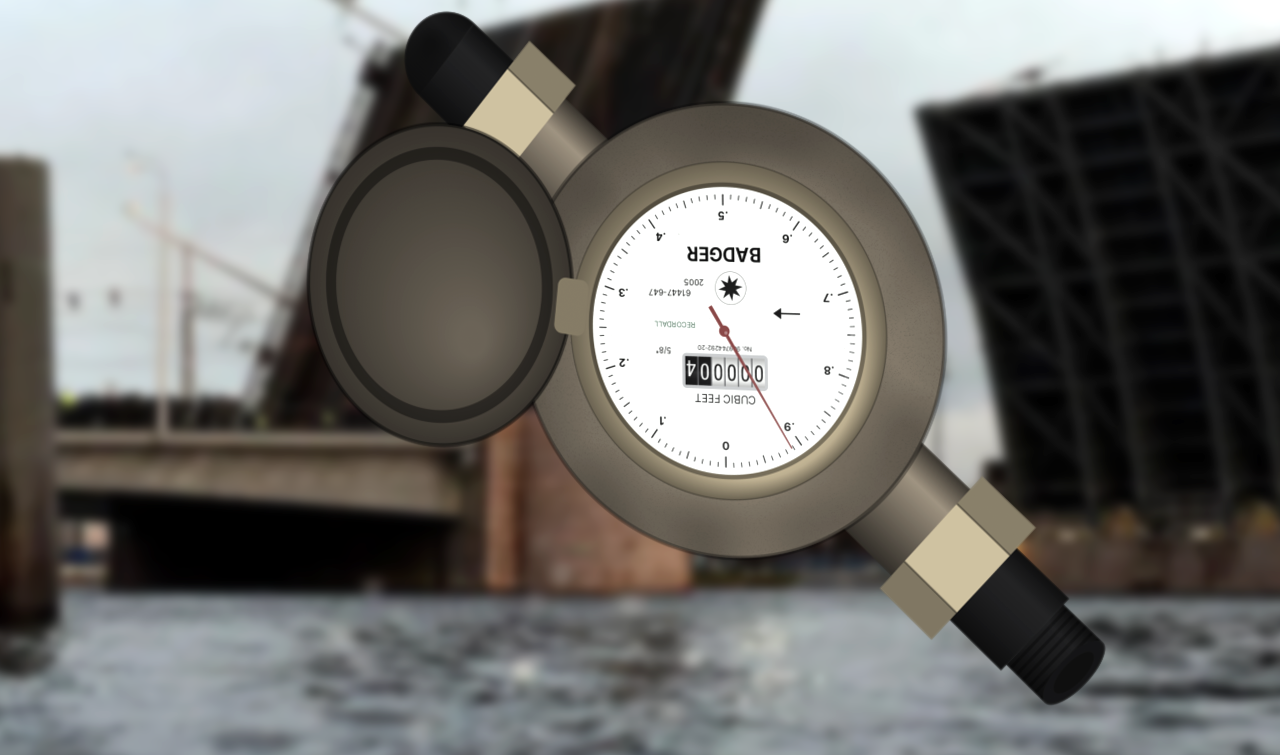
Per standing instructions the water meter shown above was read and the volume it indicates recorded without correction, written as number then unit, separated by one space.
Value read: 3.91 ft³
